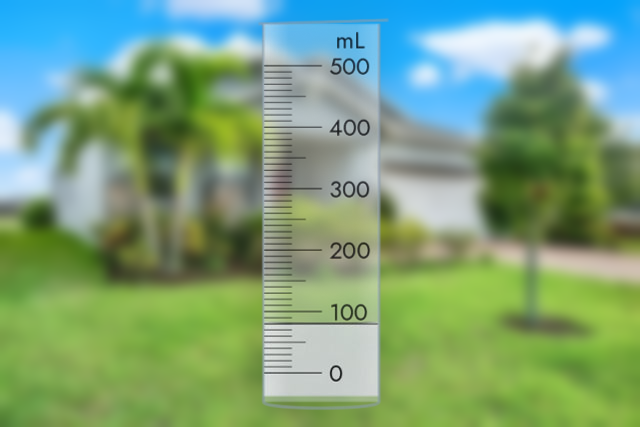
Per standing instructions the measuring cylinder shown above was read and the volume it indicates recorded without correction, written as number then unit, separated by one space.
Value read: 80 mL
